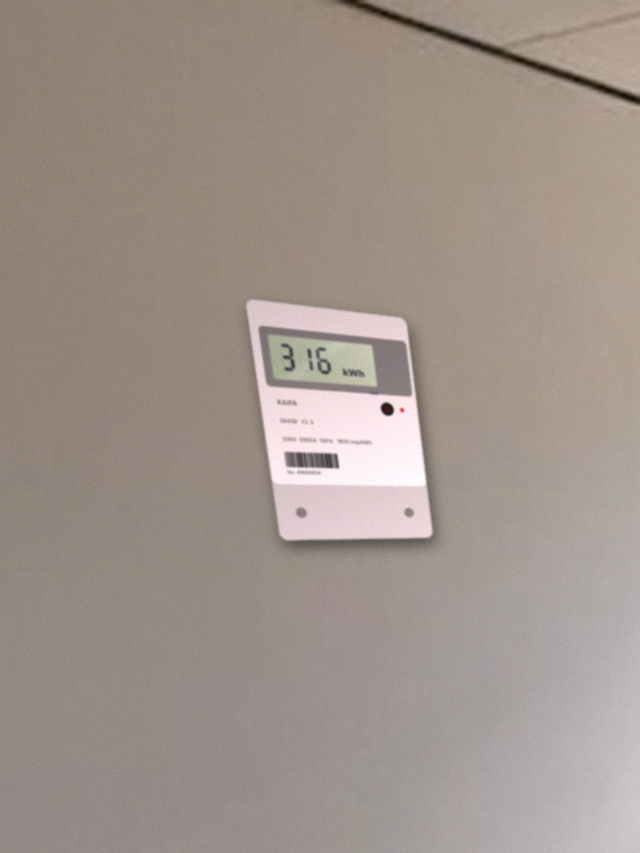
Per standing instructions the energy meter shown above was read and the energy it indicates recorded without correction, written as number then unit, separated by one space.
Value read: 316 kWh
